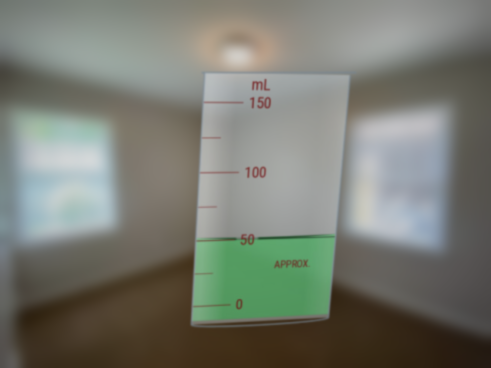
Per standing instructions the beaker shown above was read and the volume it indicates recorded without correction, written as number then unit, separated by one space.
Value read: 50 mL
